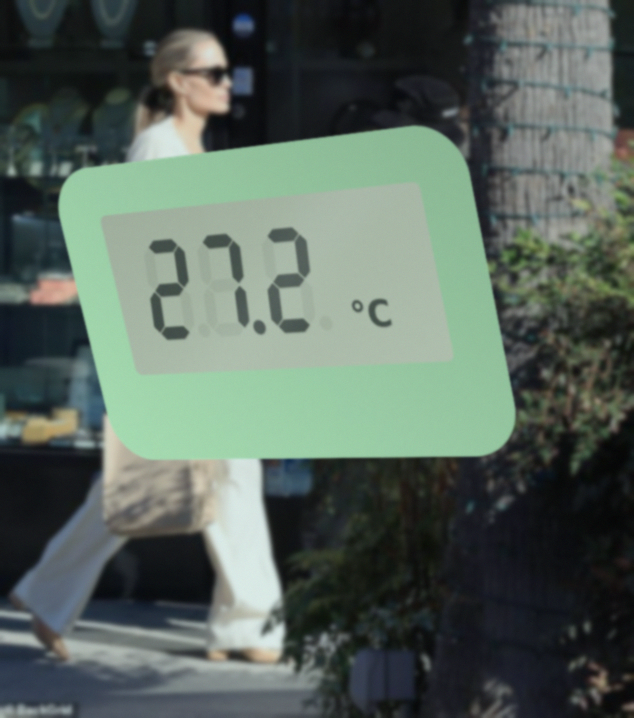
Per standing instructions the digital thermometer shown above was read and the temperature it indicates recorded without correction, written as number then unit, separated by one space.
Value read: 27.2 °C
